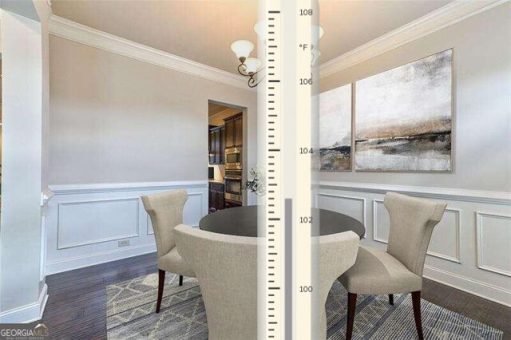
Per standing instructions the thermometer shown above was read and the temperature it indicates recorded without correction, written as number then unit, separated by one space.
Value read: 102.6 °F
